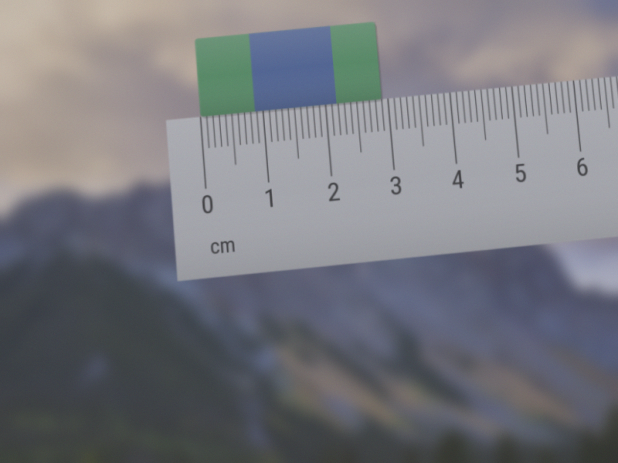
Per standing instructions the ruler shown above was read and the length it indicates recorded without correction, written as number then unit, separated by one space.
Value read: 2.9 cm
